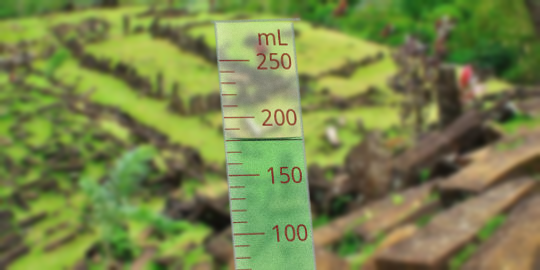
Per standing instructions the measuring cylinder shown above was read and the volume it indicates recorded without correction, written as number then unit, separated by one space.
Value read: 180 mL
